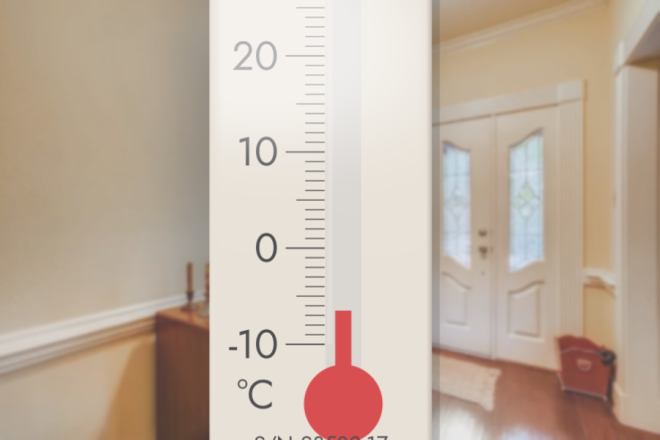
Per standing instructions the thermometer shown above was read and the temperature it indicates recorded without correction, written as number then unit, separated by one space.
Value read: -6.5 °C
